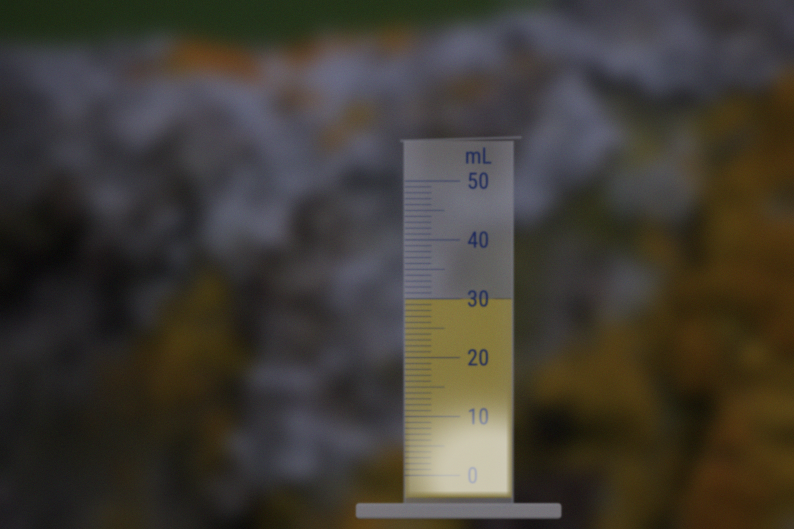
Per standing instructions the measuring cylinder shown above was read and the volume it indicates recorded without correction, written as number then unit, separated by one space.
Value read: 30 mL
